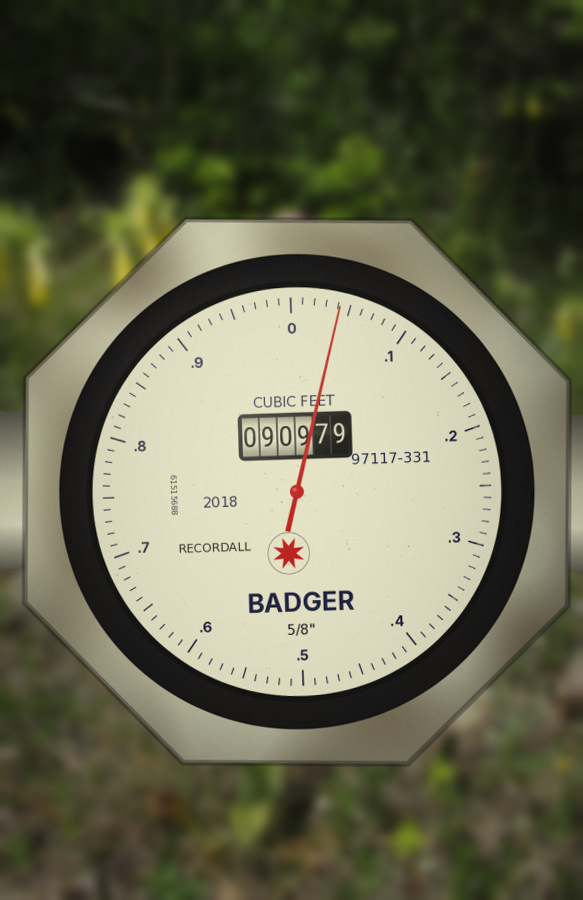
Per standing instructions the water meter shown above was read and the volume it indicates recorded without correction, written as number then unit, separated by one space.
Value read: 90979.04 ft³
